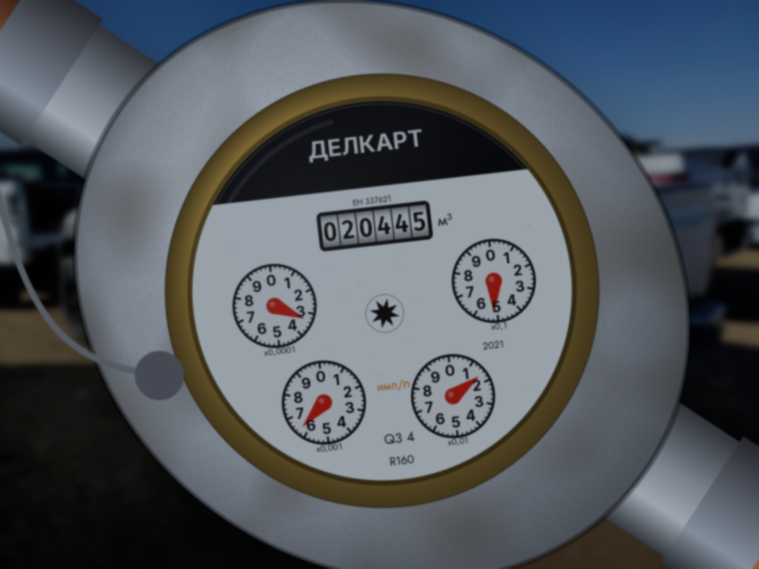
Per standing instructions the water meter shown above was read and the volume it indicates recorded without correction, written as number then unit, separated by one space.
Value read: 20445.5163 m³
